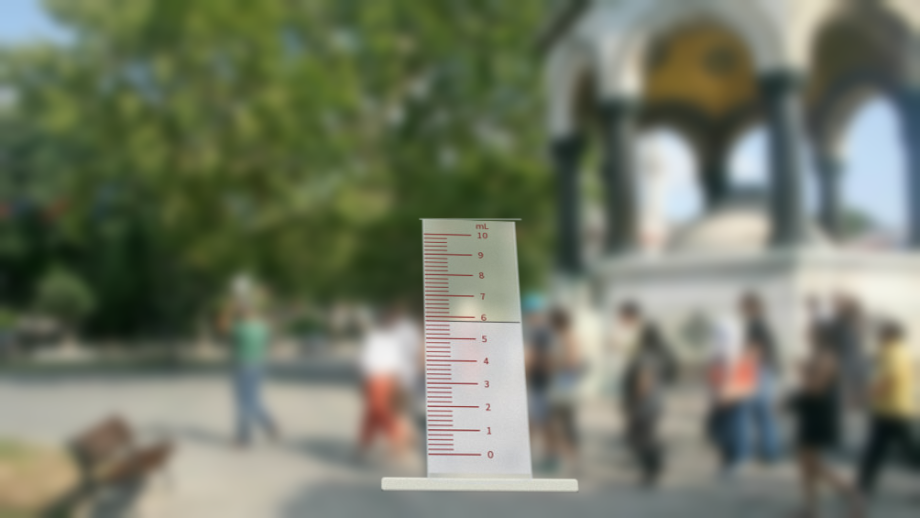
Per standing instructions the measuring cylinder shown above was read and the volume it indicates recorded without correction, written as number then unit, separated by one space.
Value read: 5.8 mL
